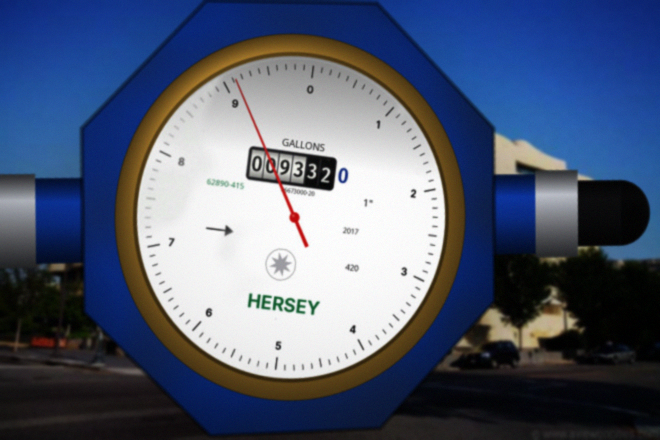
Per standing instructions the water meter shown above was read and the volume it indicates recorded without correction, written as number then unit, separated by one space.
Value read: 93319.1 gal
